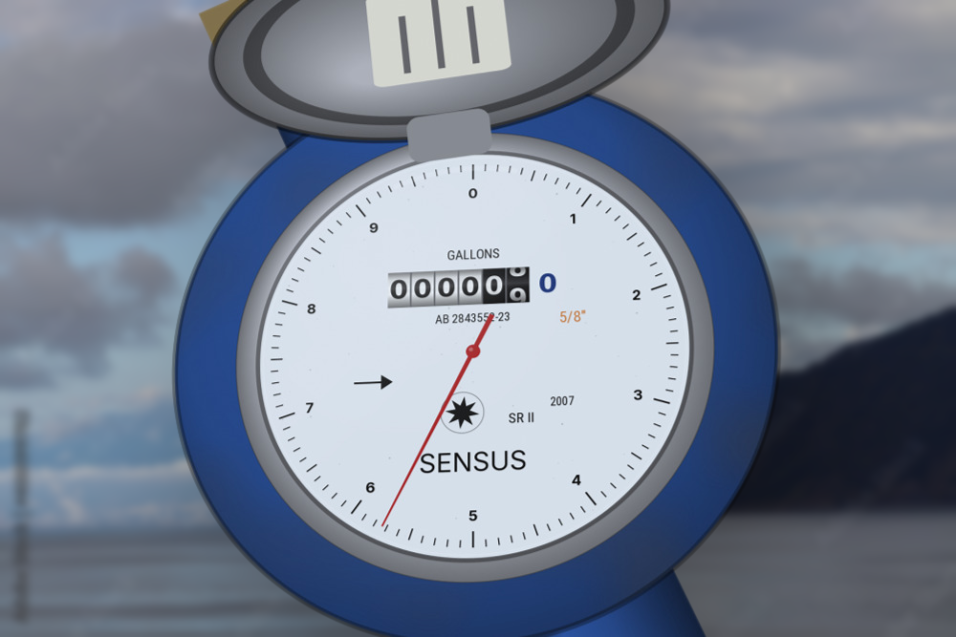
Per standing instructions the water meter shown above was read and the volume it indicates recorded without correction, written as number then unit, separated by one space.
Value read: 85.7 gal
